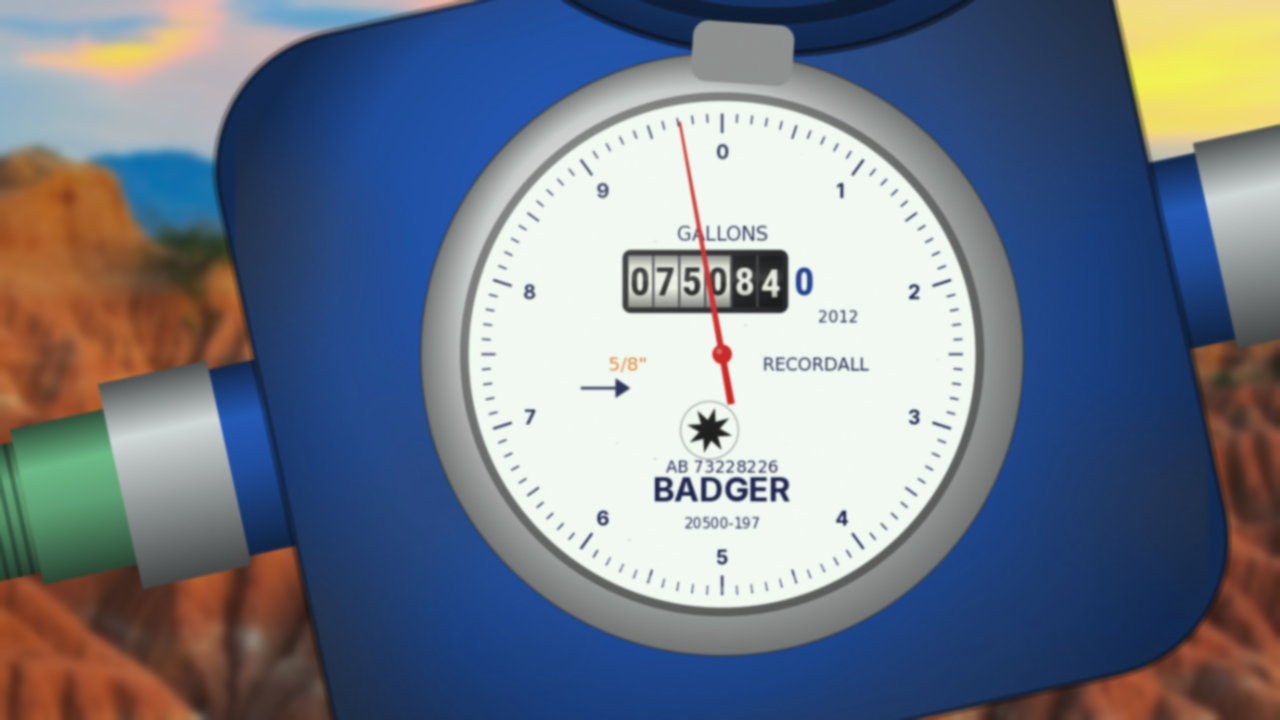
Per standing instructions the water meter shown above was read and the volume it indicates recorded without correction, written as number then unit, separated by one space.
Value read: 750839.7 gal
